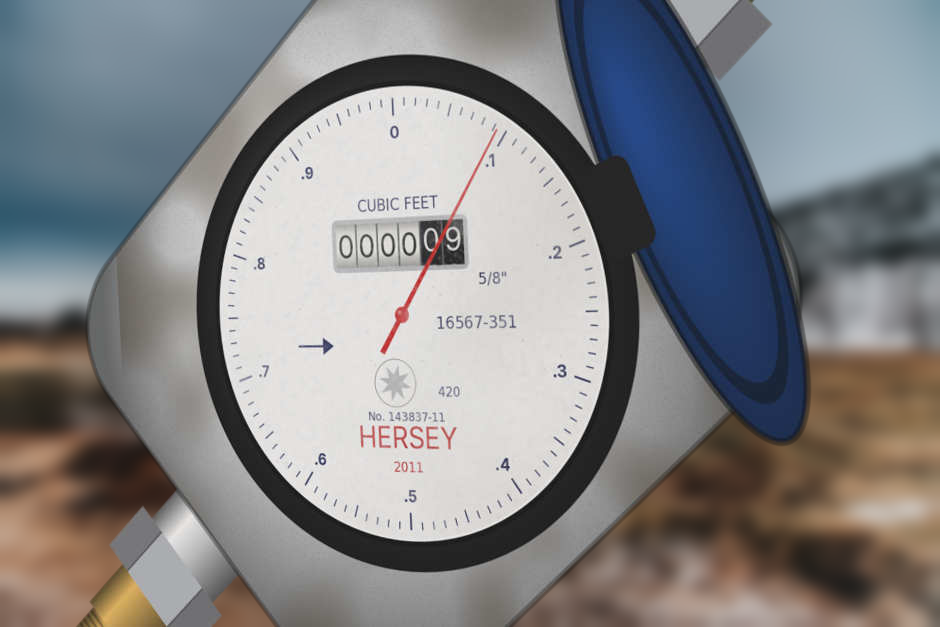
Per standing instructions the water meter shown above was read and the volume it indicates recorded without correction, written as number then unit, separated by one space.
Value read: 9.09 ft³
